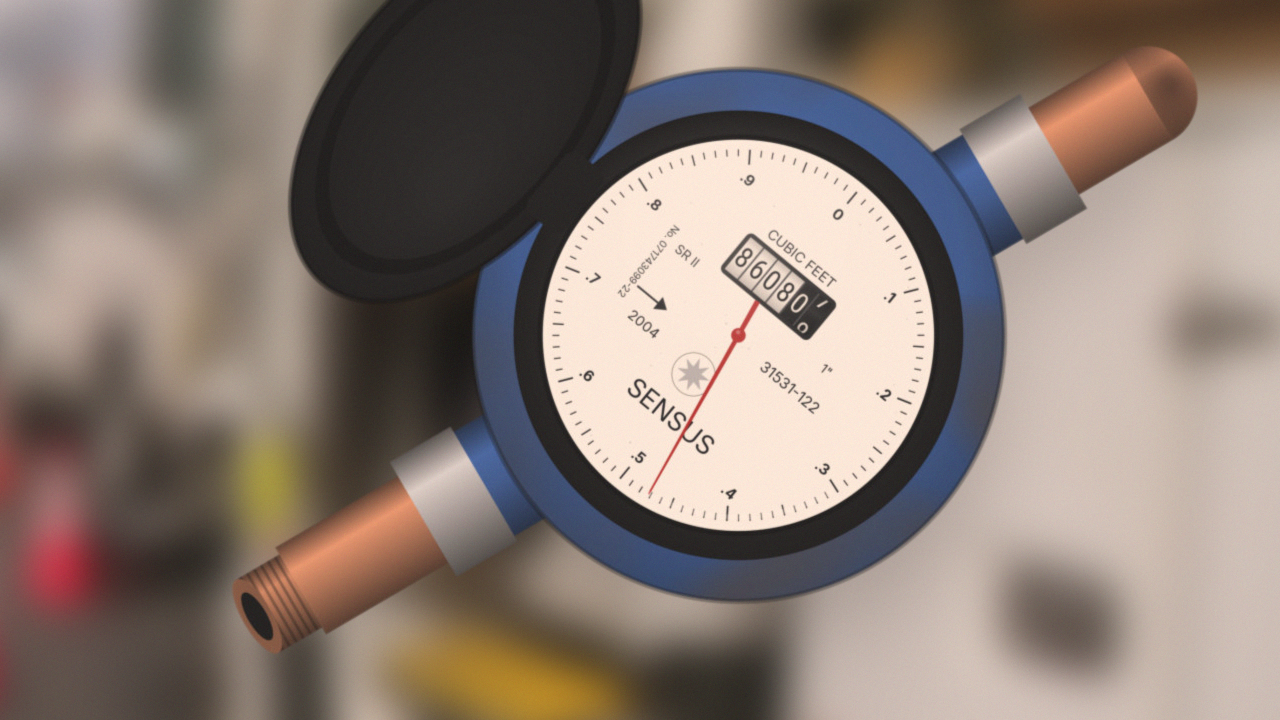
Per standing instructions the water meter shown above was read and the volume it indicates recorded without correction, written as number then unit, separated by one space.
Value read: 860807.47 ft³
